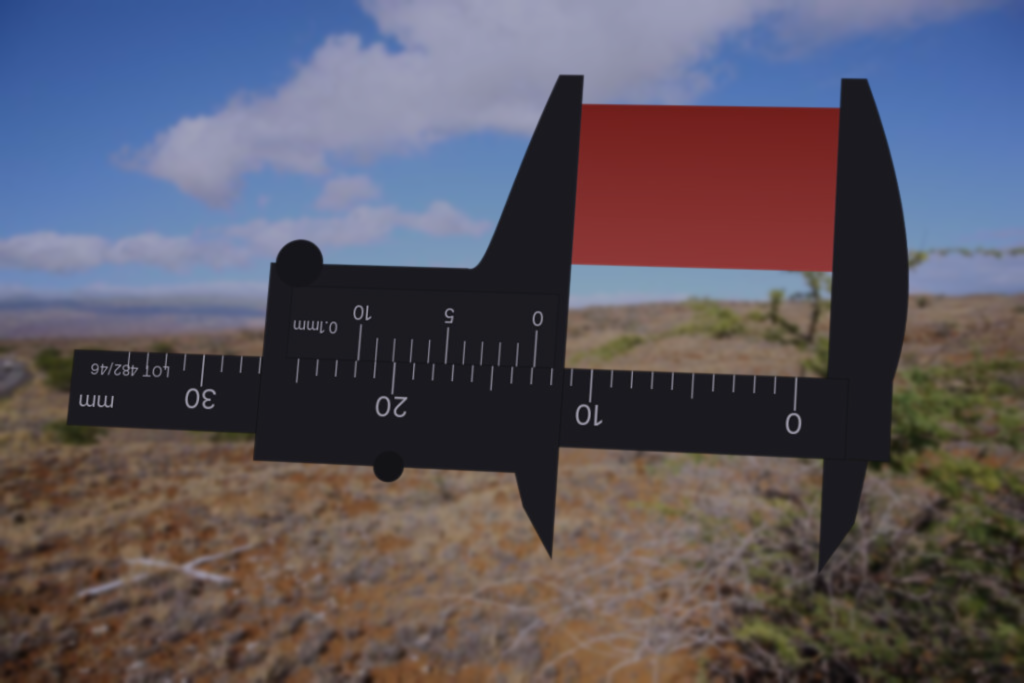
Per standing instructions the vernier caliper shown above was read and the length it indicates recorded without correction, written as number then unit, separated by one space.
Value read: 12.9 mm
